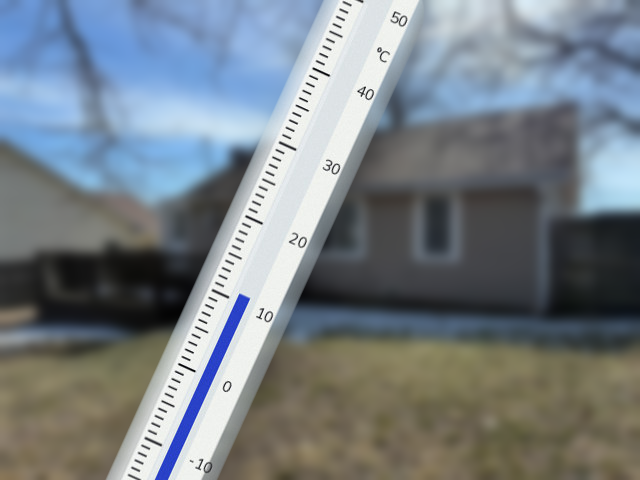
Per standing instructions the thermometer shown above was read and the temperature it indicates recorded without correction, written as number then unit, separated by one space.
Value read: 11 °C
